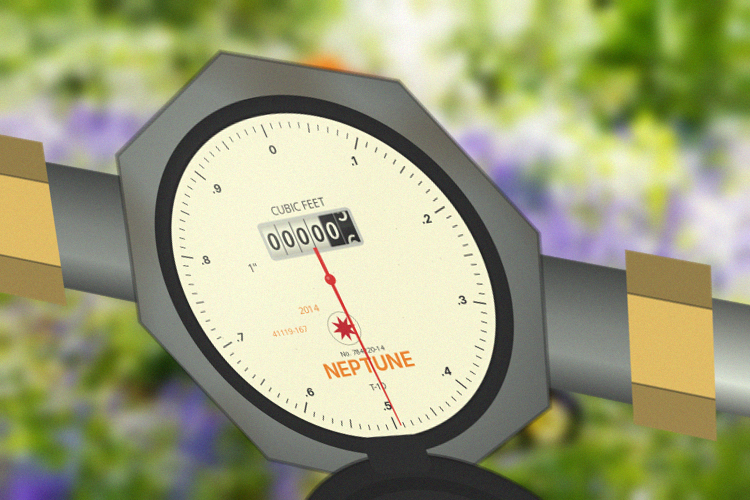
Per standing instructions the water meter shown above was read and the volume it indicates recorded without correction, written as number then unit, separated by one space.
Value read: 5.49 ft³
